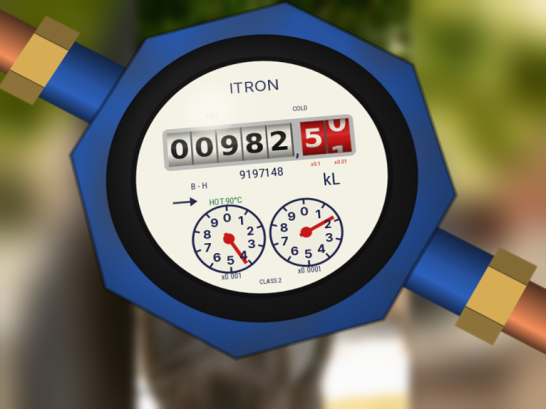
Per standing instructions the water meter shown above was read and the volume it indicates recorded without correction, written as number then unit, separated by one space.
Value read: 982.5041 kL
